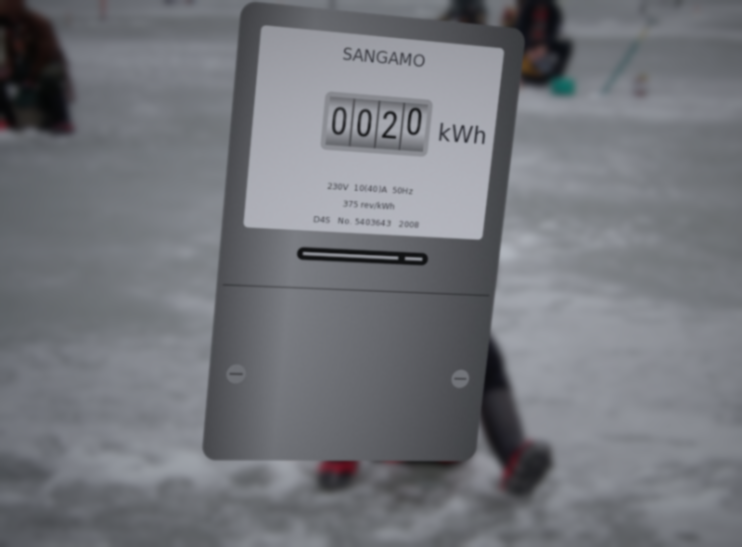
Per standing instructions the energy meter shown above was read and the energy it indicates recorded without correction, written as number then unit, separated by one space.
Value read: 20 kWh
